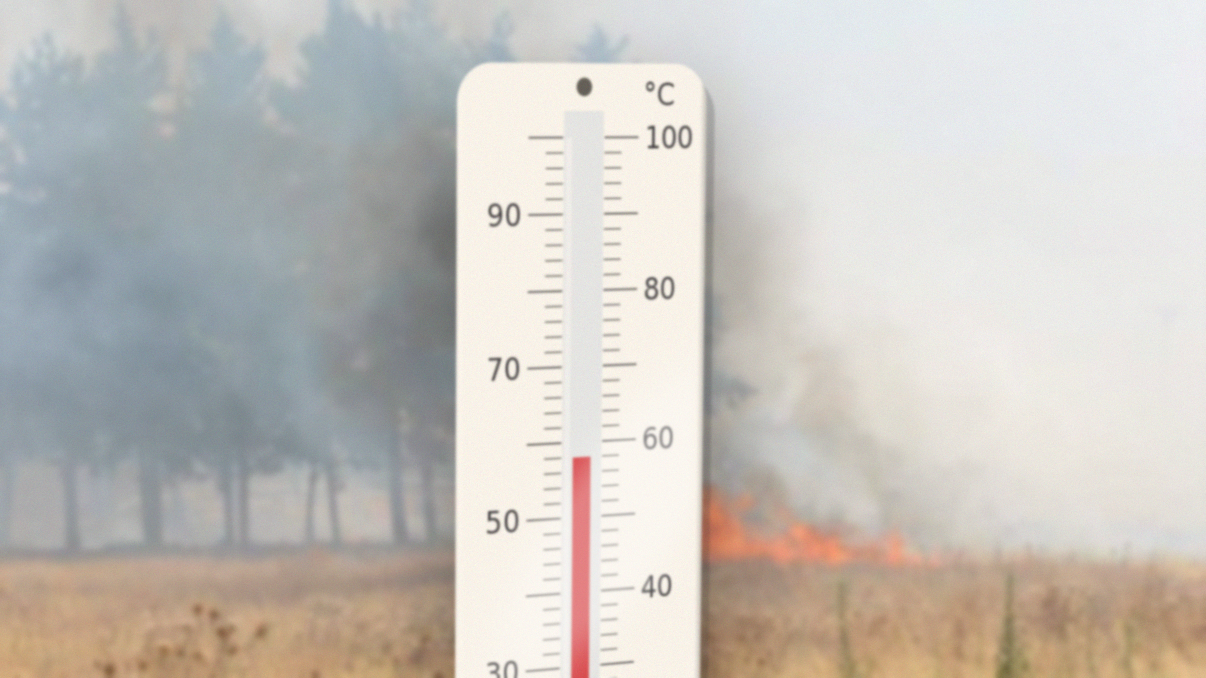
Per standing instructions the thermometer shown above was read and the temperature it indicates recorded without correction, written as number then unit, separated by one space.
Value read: 58 °C
